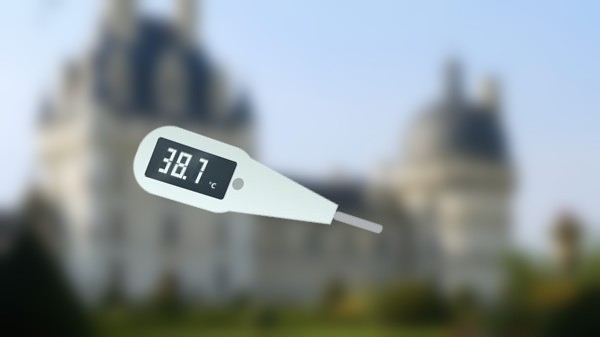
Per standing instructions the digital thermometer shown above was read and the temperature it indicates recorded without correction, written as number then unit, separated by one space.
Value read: 38.7 °C
